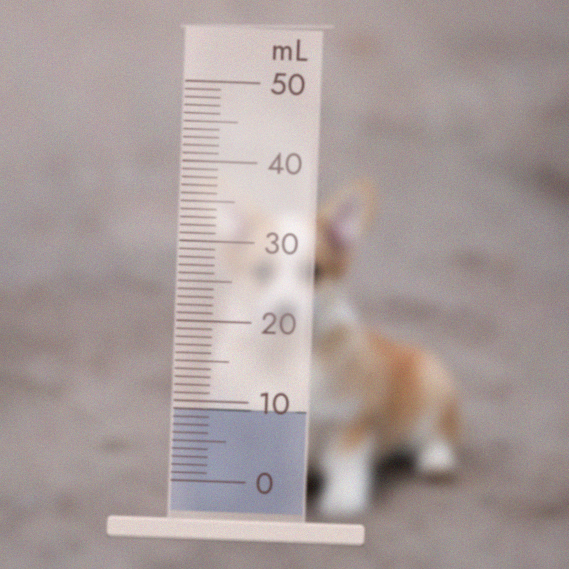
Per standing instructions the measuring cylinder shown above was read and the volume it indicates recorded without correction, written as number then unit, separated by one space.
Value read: 9 mL
